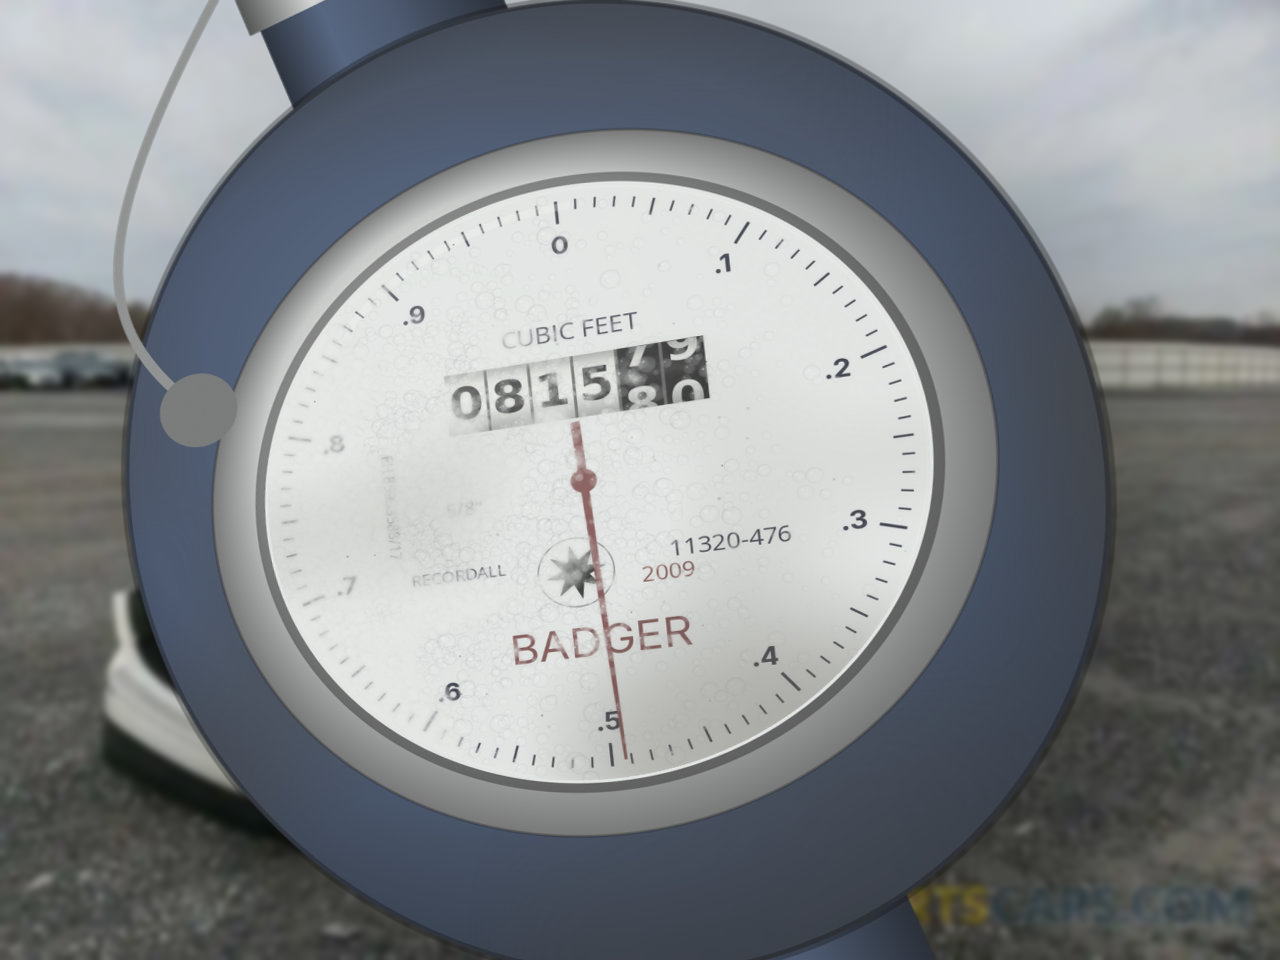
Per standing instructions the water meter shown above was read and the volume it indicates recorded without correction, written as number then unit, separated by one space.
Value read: 81579.49 ft³
